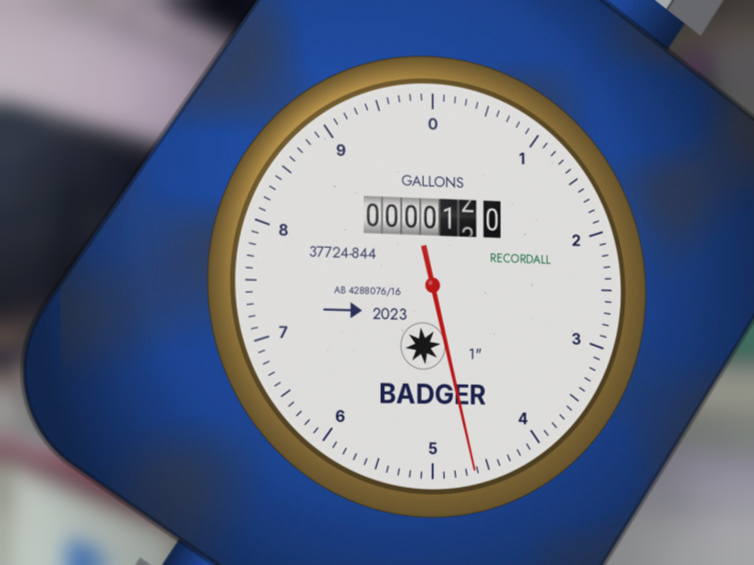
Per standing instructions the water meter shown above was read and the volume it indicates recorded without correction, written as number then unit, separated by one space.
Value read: 124.6 gal
